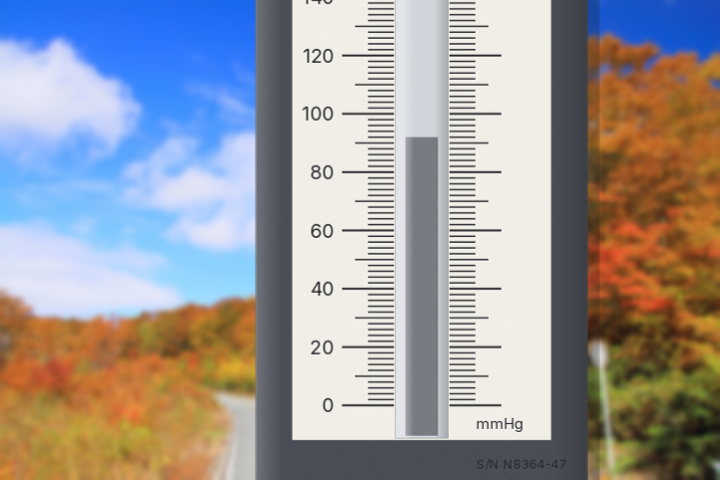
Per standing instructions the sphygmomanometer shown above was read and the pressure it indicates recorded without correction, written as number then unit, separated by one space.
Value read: 92 mmHg
